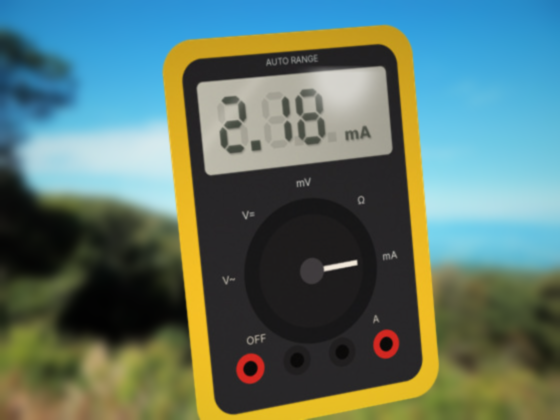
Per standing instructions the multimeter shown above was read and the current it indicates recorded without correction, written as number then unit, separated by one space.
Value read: 2.18 mA
